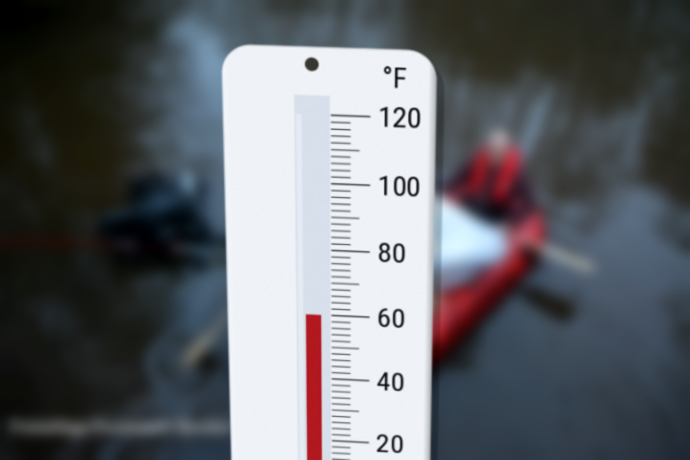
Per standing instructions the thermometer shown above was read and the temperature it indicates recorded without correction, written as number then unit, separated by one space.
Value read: 60 °F
